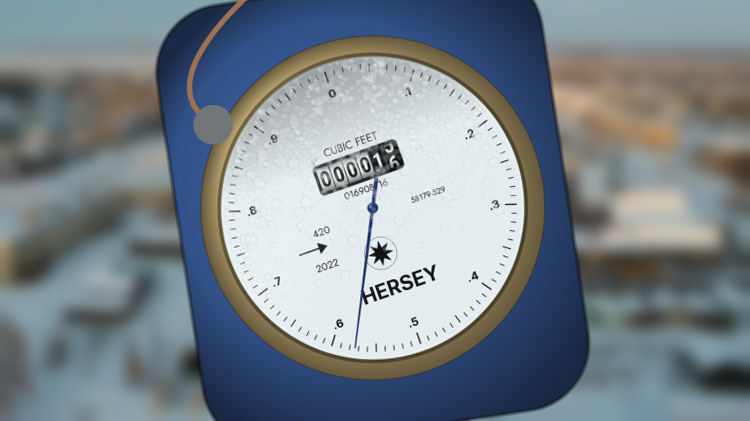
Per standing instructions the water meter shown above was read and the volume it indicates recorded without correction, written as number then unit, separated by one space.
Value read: 15.57 ft³
